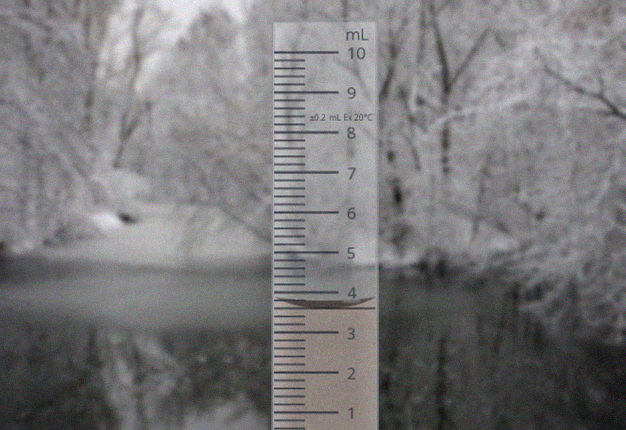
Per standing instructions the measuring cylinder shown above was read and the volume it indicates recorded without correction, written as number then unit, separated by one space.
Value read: 3.6 mL
